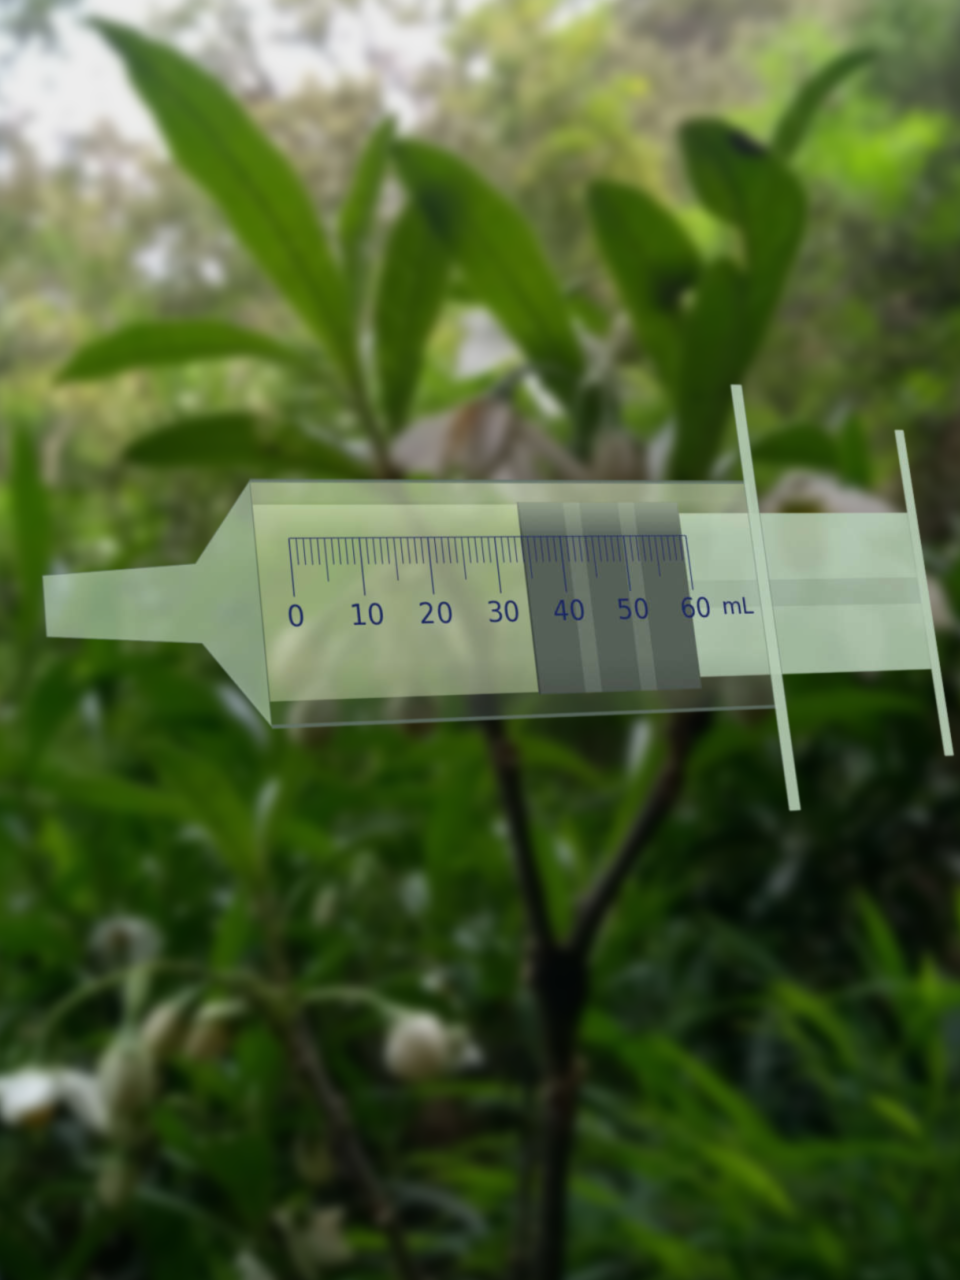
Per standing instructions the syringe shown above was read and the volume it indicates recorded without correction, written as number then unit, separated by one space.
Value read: 34 mL
